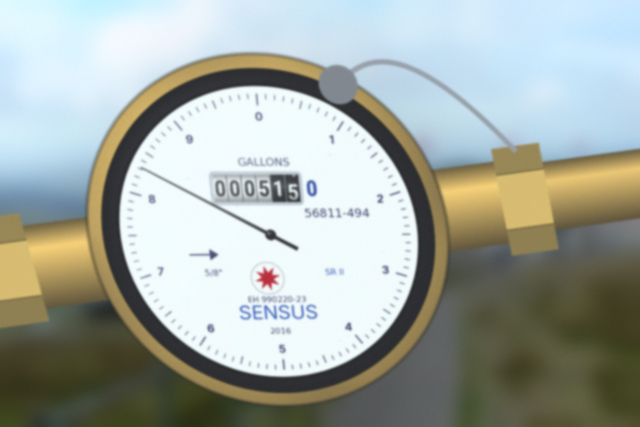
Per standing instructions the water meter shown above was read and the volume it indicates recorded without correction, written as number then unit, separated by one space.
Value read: 5148.3 gal
